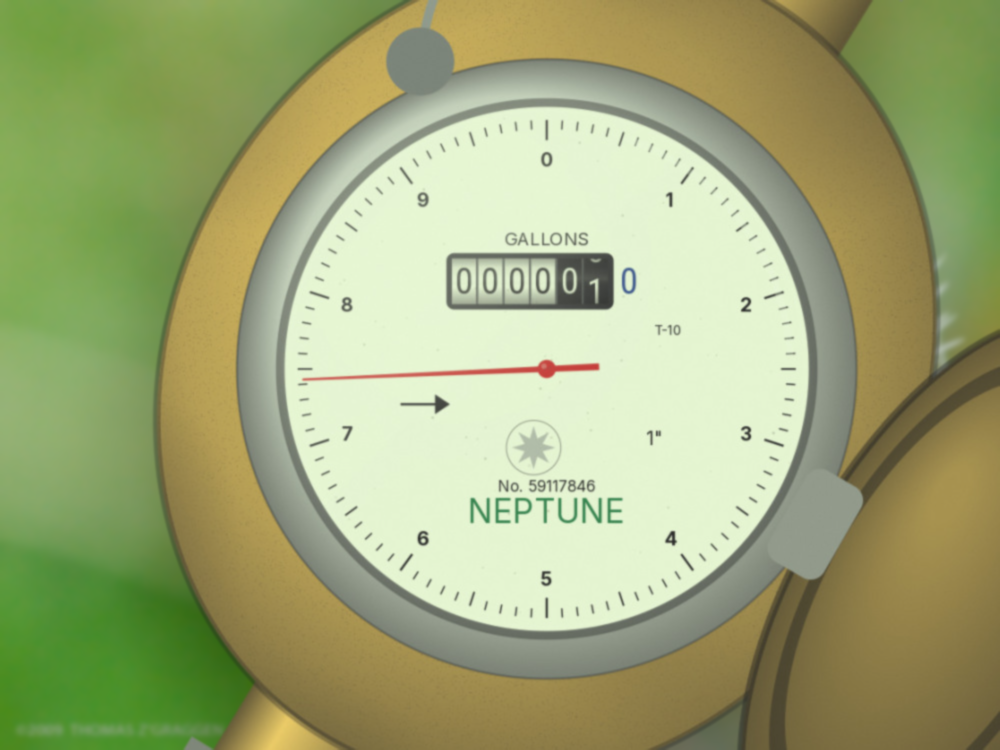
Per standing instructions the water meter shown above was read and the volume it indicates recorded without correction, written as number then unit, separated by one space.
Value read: 7.4 gal
